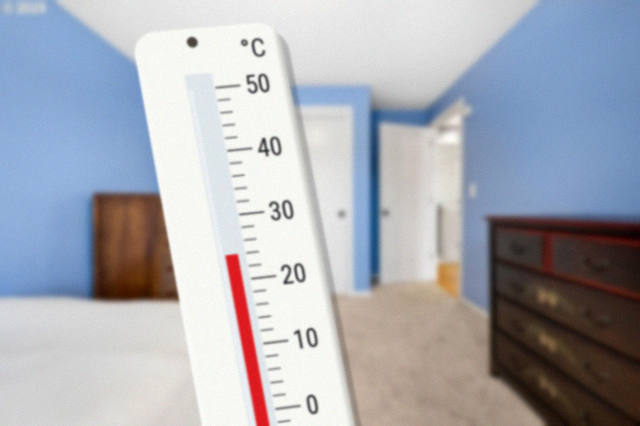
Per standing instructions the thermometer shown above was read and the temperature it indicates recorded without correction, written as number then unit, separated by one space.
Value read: 24 °C
